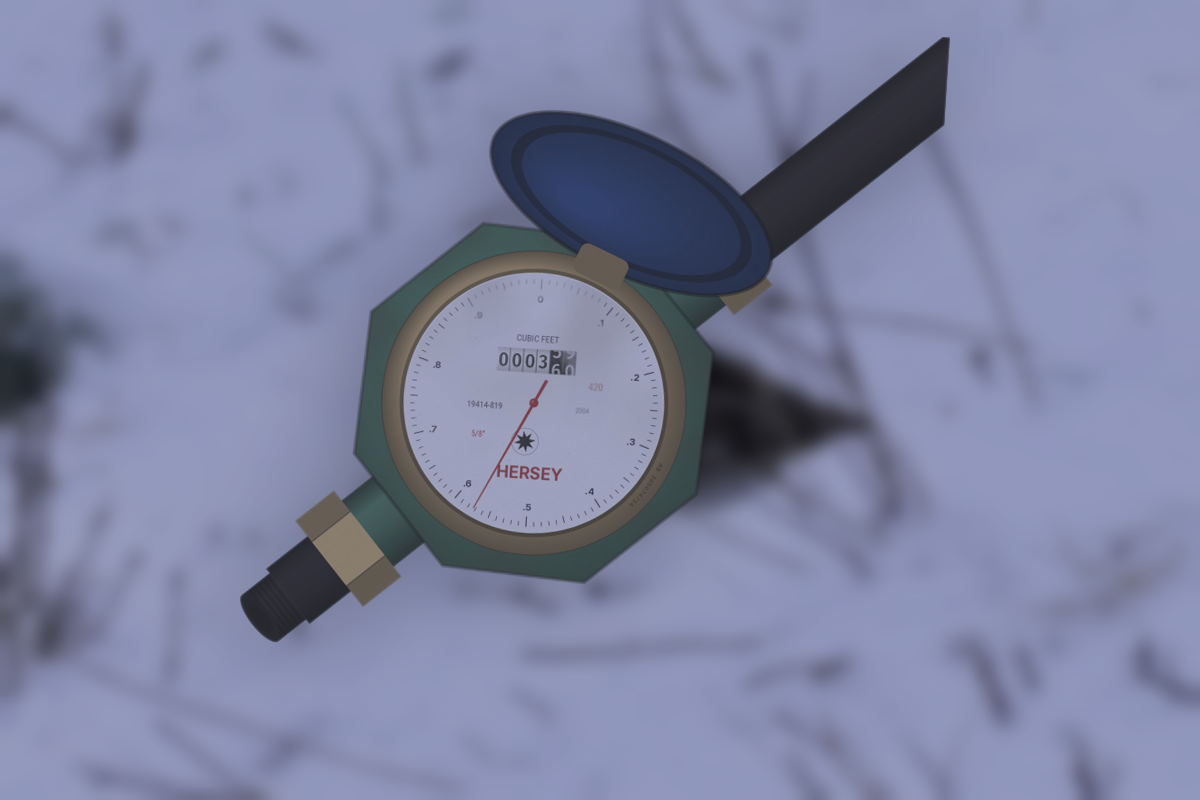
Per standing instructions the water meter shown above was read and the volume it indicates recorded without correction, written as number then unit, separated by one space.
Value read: 359.57 ft³
